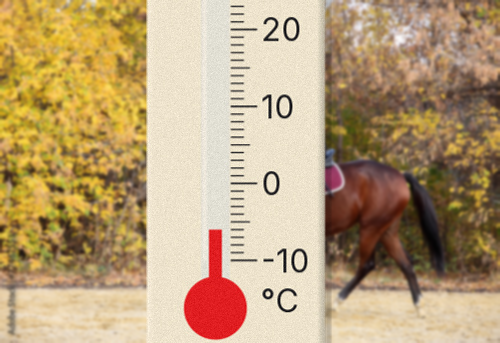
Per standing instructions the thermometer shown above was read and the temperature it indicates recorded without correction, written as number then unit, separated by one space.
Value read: -6 °C
